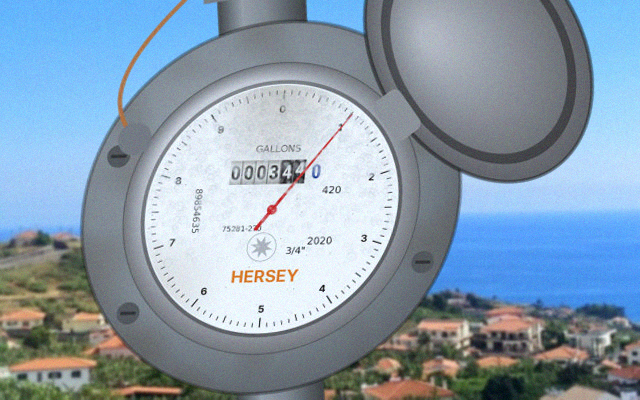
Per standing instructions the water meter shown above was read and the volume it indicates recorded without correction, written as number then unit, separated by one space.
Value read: 3441.0 gal
